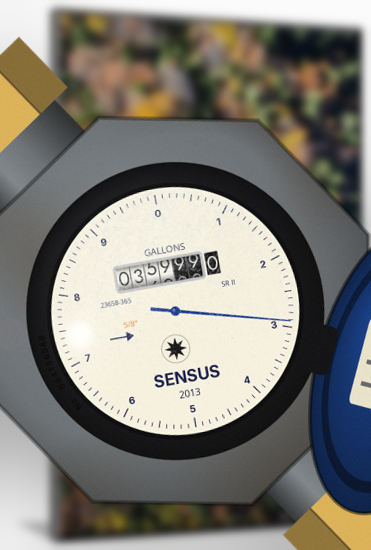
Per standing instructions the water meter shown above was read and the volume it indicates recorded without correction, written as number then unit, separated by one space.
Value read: 359992.9 gal
